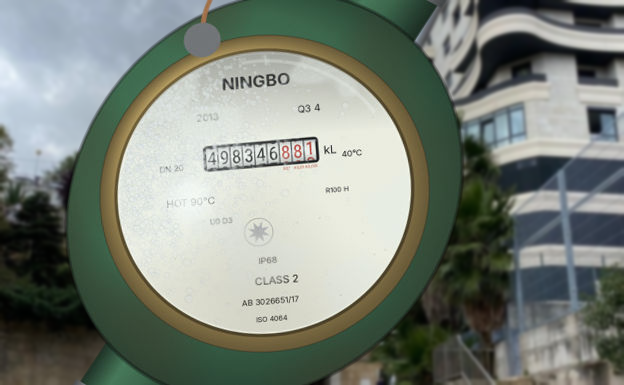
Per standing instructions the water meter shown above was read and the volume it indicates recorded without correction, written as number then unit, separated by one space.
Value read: 498346.881 kL
